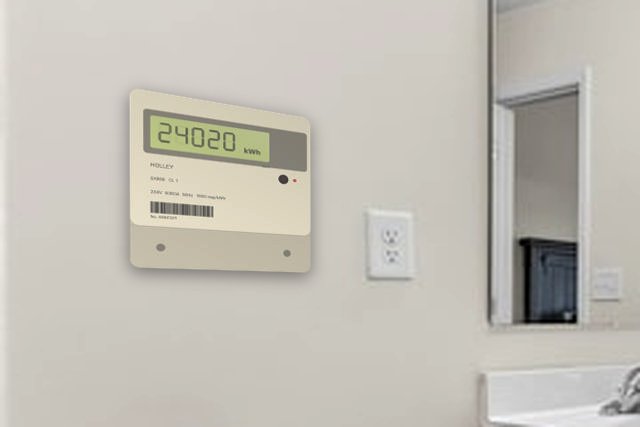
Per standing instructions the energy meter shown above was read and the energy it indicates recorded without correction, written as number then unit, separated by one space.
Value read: 24020 kWh
